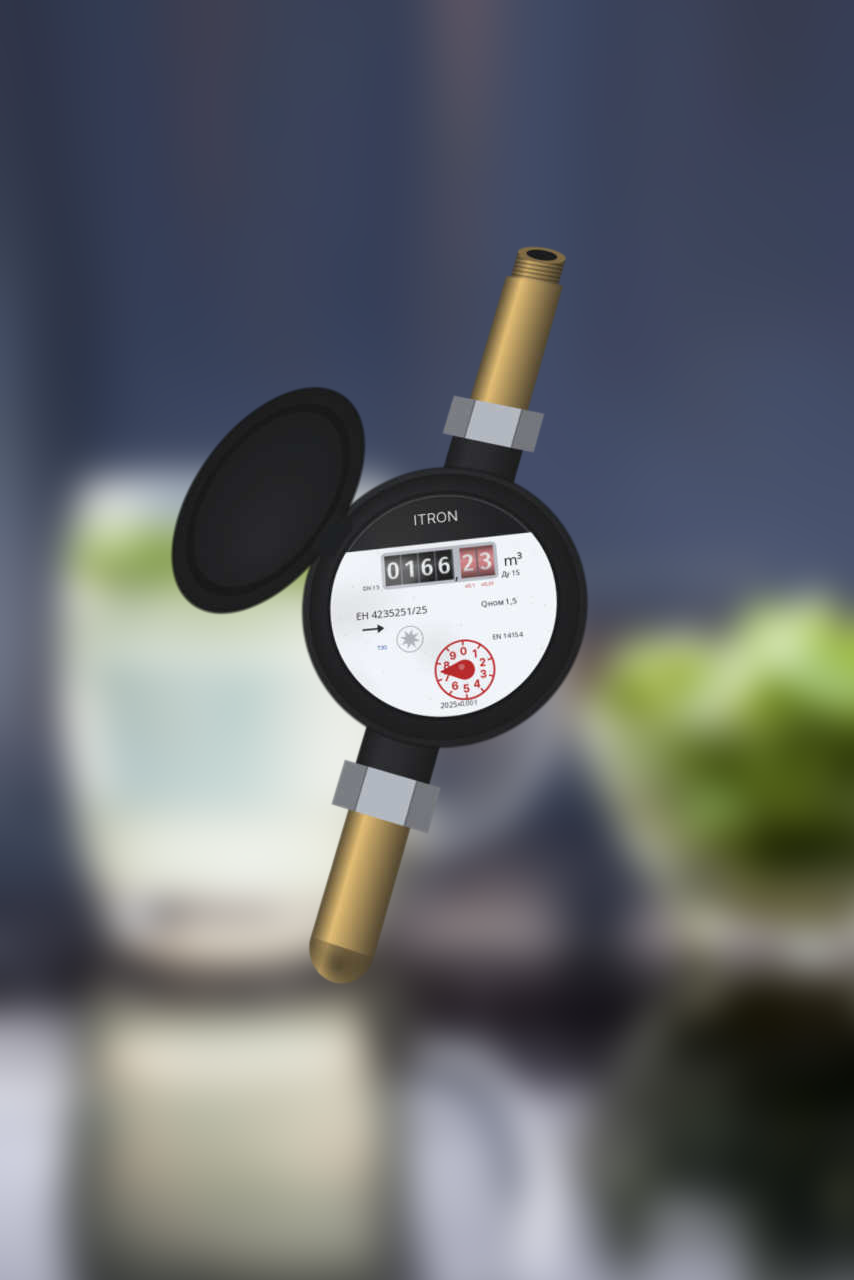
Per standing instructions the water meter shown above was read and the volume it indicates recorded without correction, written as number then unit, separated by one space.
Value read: 166.237 m³
